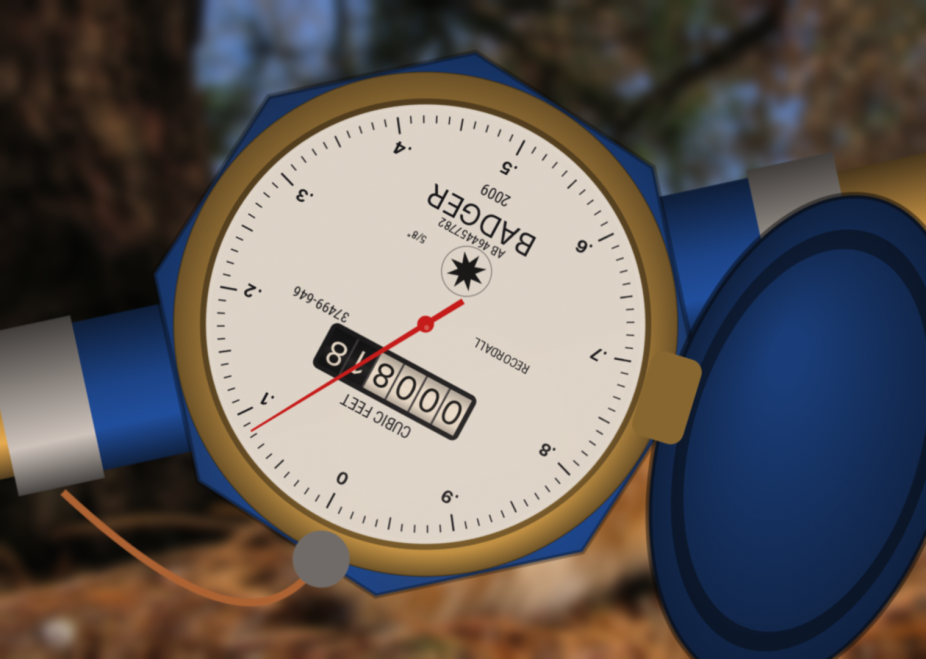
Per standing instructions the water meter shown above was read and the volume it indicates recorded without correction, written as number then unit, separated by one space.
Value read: 818.08 ft³
